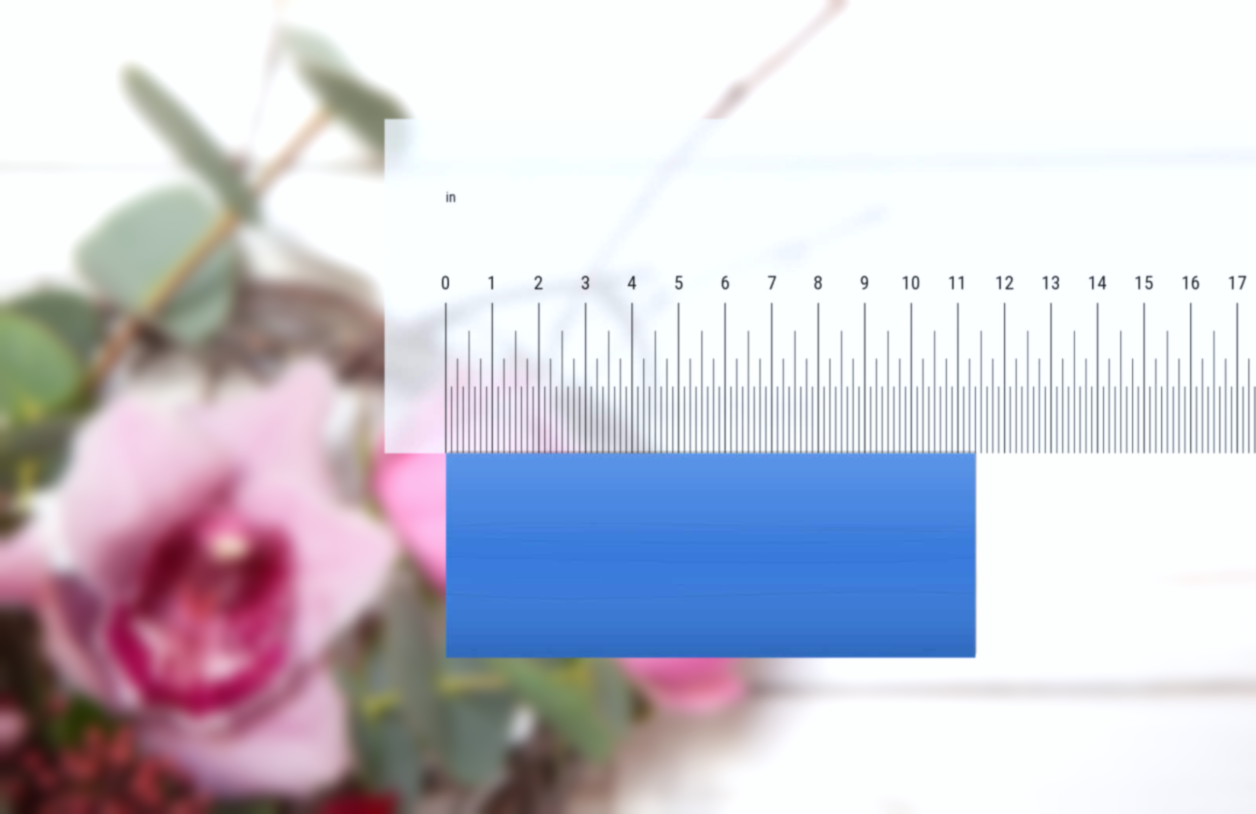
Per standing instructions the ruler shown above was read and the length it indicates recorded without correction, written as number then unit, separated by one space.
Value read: 11.375 in
